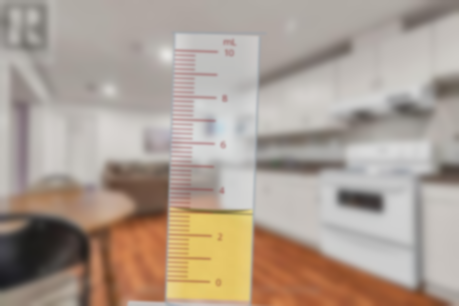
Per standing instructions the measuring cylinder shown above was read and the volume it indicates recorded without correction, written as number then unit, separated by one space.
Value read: 3 mL
